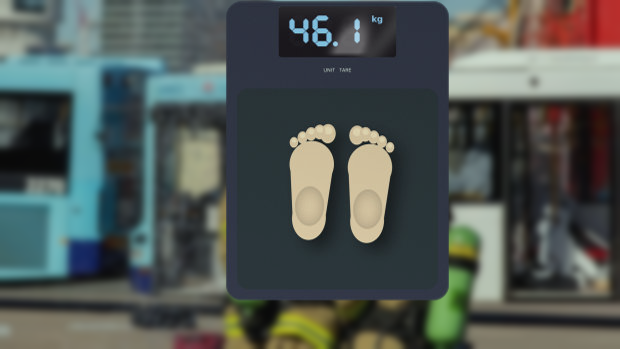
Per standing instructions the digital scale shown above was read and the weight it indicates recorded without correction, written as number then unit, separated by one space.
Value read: 46.1 kg
